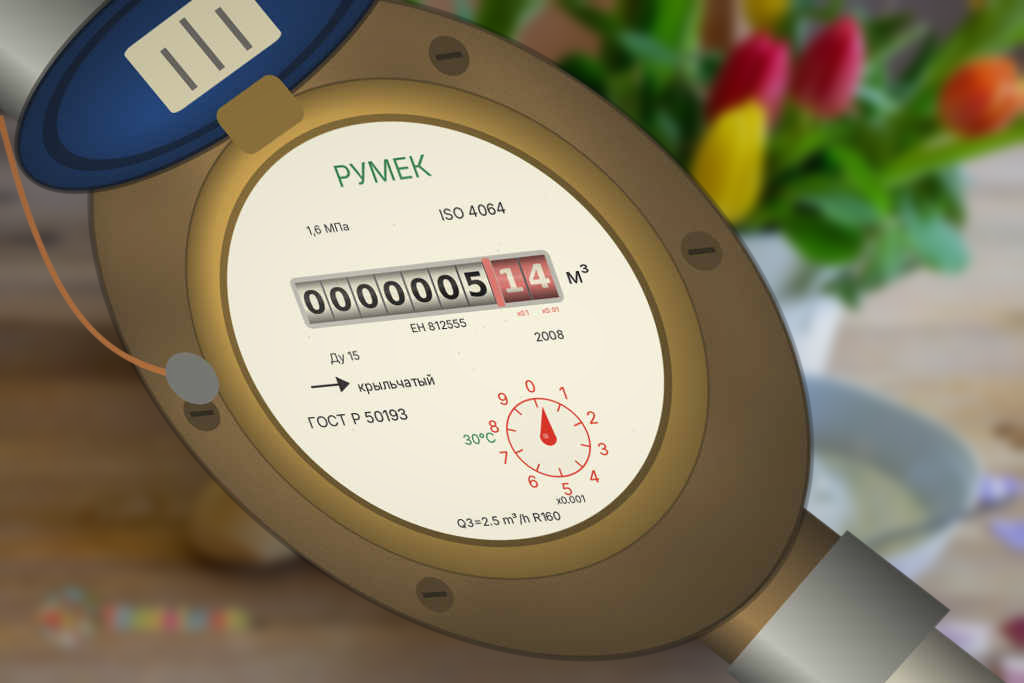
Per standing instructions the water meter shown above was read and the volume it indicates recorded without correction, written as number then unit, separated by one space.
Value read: 5.140 m³
